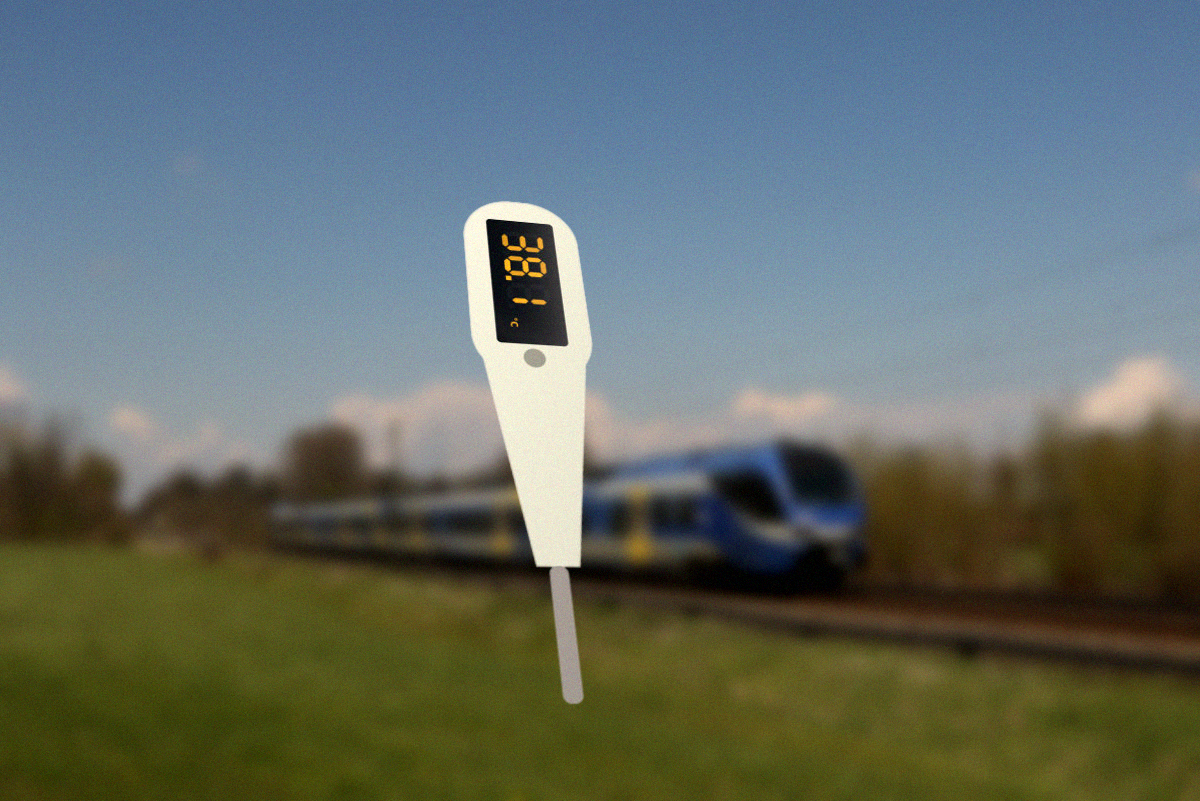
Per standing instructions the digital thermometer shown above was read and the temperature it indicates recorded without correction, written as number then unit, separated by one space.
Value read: 38.1 °C
